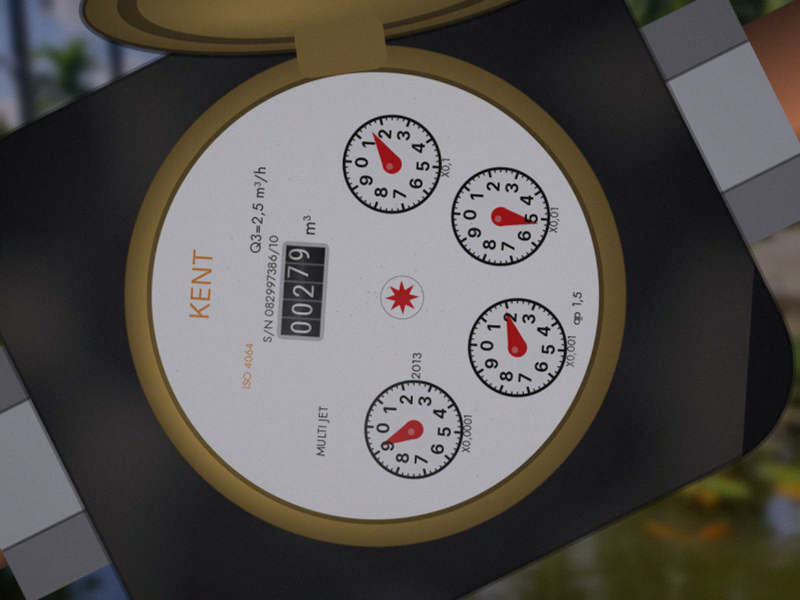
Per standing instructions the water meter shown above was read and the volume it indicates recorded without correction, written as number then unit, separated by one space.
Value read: 279.1519 m³
